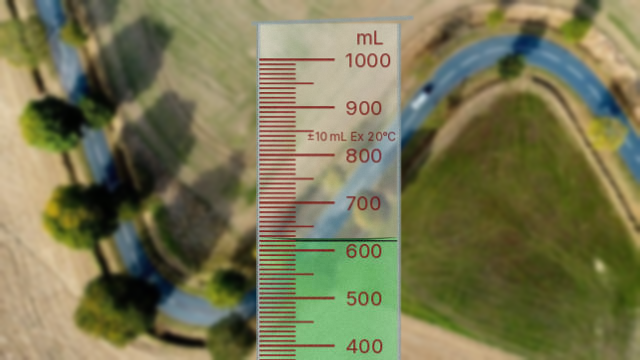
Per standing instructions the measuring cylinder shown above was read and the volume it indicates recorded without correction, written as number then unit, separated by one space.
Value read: 620 mL
